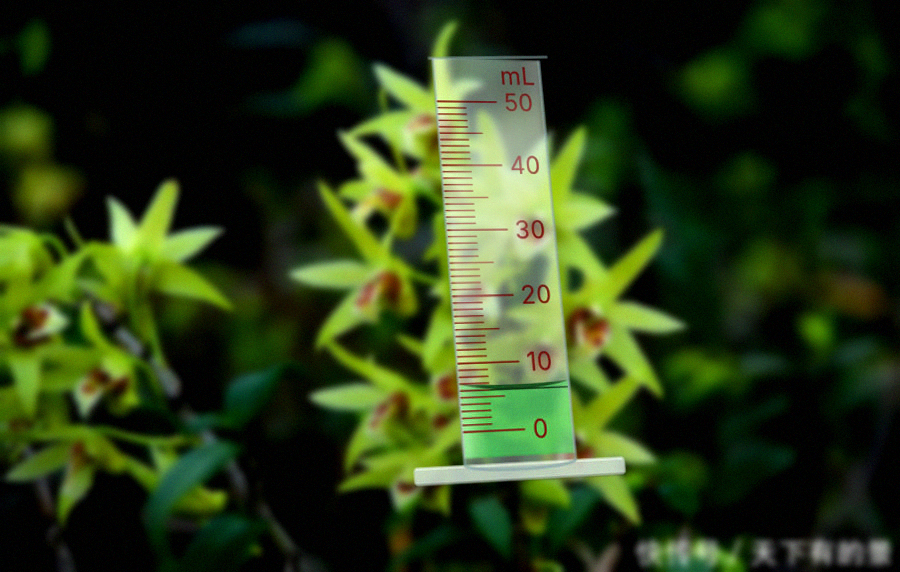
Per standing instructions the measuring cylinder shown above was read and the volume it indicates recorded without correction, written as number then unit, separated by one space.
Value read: 6 mL
